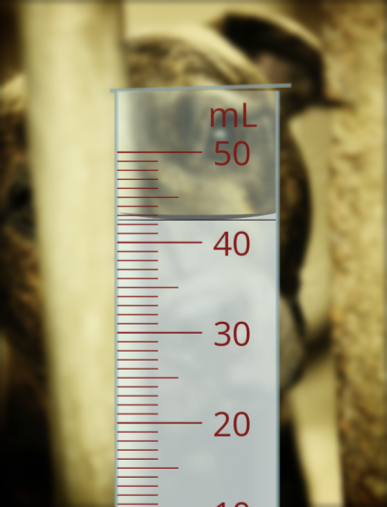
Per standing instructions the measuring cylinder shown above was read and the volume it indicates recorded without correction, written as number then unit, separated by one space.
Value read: 42.5 mL
